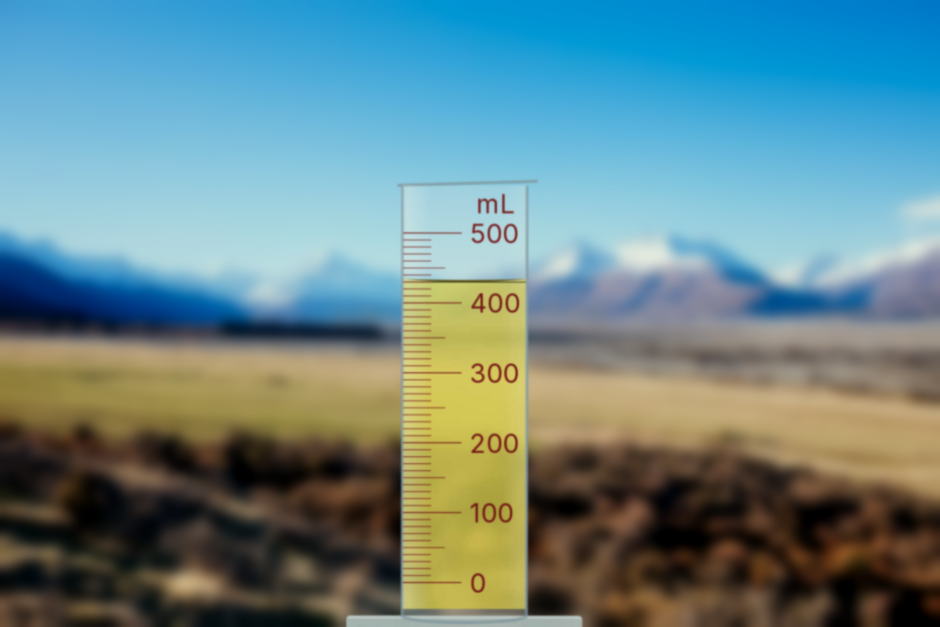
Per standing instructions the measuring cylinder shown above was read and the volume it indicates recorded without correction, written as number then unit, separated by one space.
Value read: 430 mL
